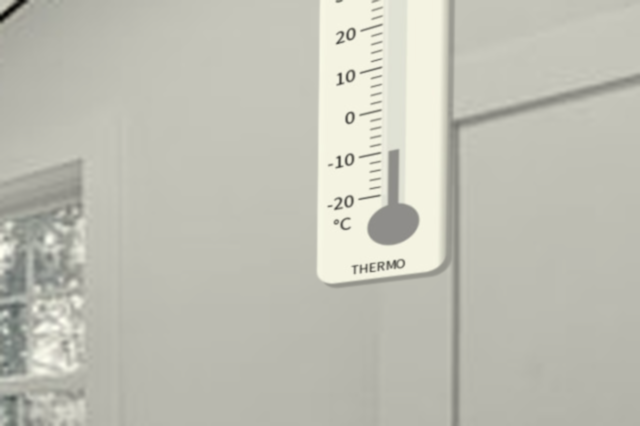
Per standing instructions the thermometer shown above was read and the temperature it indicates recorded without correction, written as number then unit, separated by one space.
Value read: -10 °C
